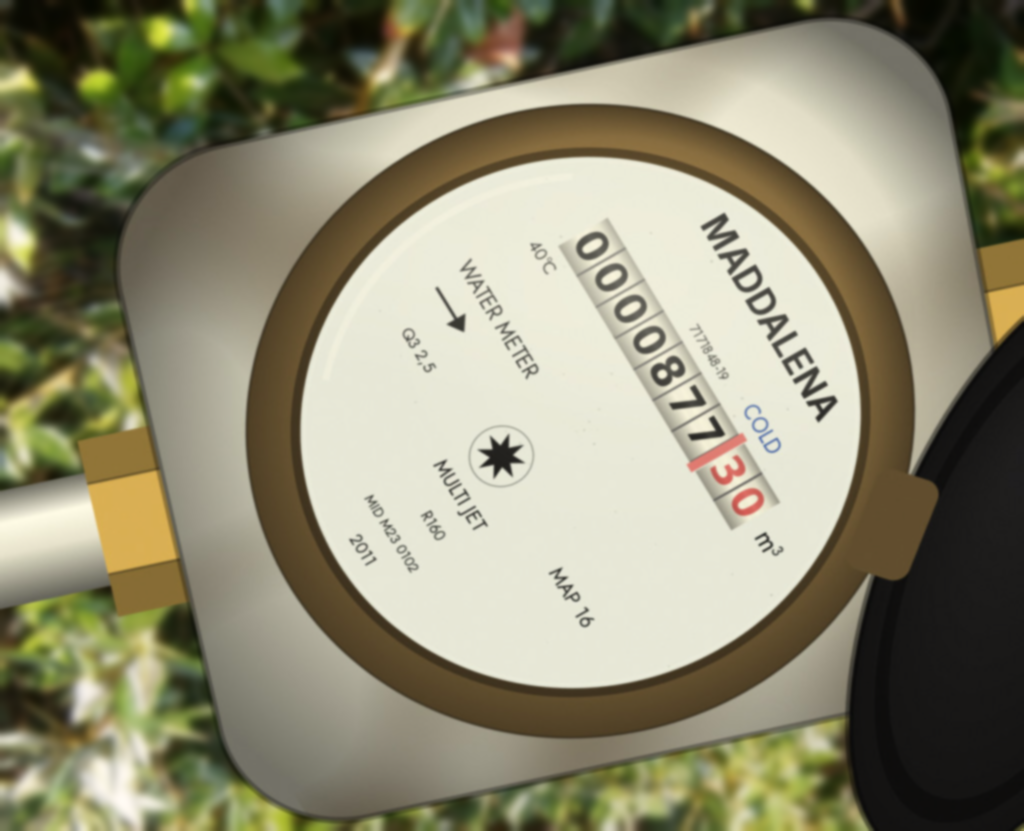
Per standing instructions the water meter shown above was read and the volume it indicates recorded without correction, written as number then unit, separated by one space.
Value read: 877.30 m³
